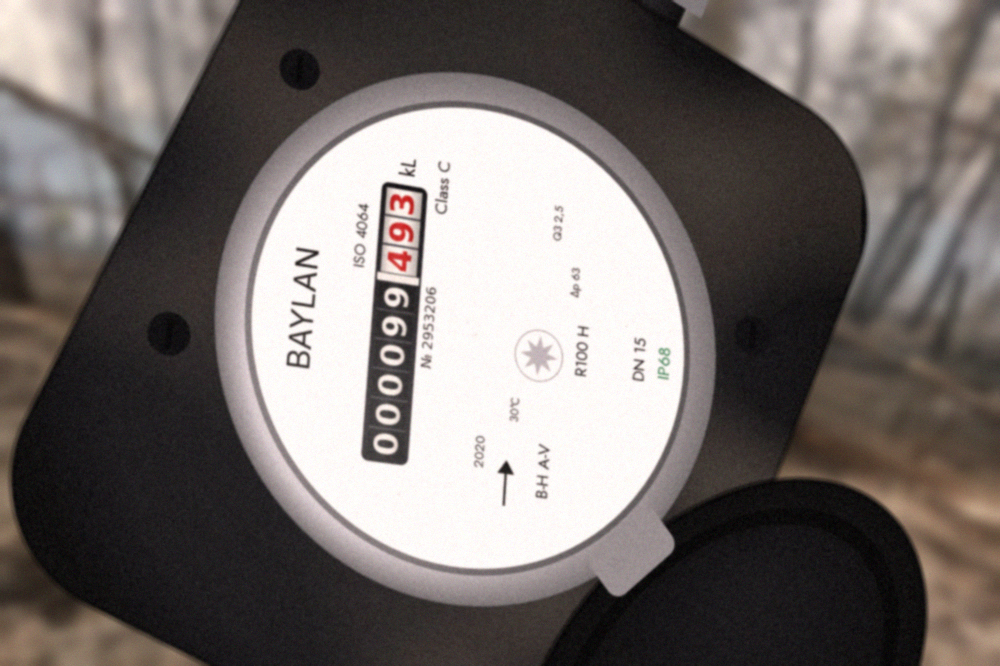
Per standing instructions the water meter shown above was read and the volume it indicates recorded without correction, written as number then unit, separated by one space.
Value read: 99.493 kL
